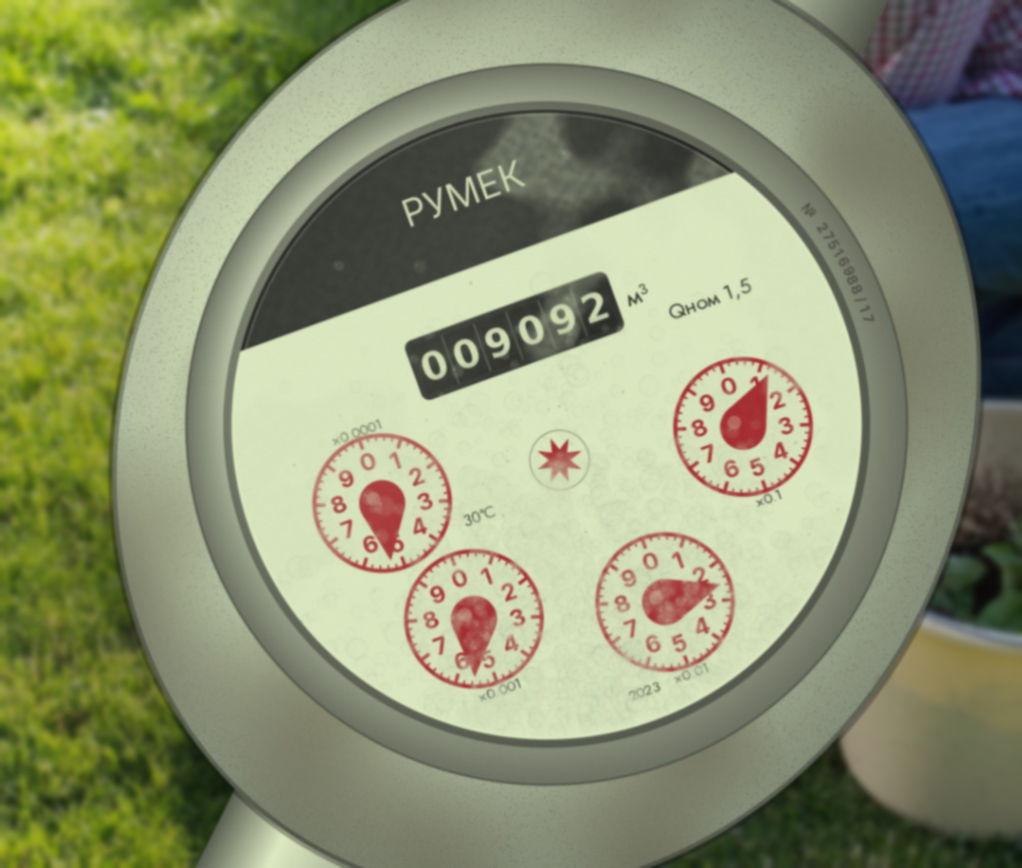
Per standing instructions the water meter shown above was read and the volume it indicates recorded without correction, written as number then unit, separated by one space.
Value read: 9092.1255 m³
